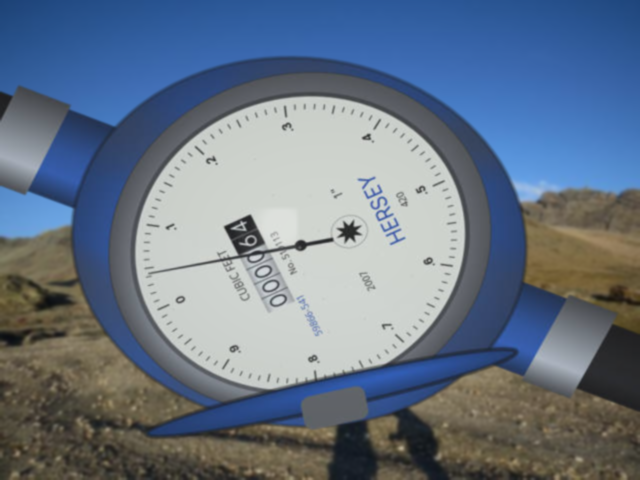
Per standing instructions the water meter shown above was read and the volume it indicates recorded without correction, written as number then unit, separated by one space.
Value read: 64.04 ft³
